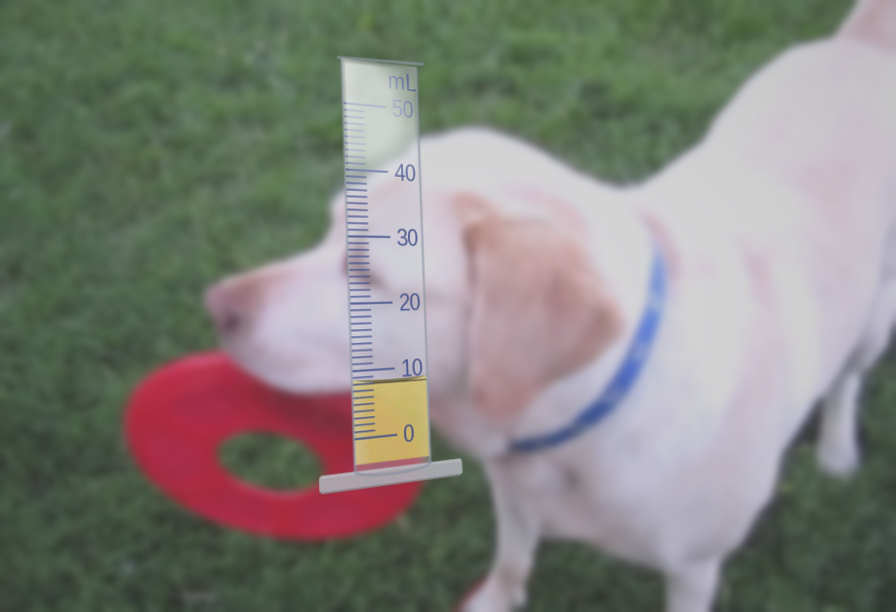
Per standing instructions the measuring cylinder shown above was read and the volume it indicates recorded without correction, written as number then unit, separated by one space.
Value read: 8 mL
